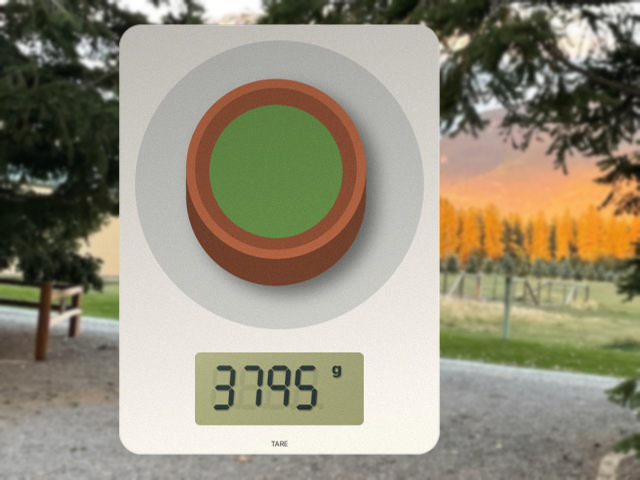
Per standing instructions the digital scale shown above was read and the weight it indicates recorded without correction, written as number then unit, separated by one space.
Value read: 3795 g
